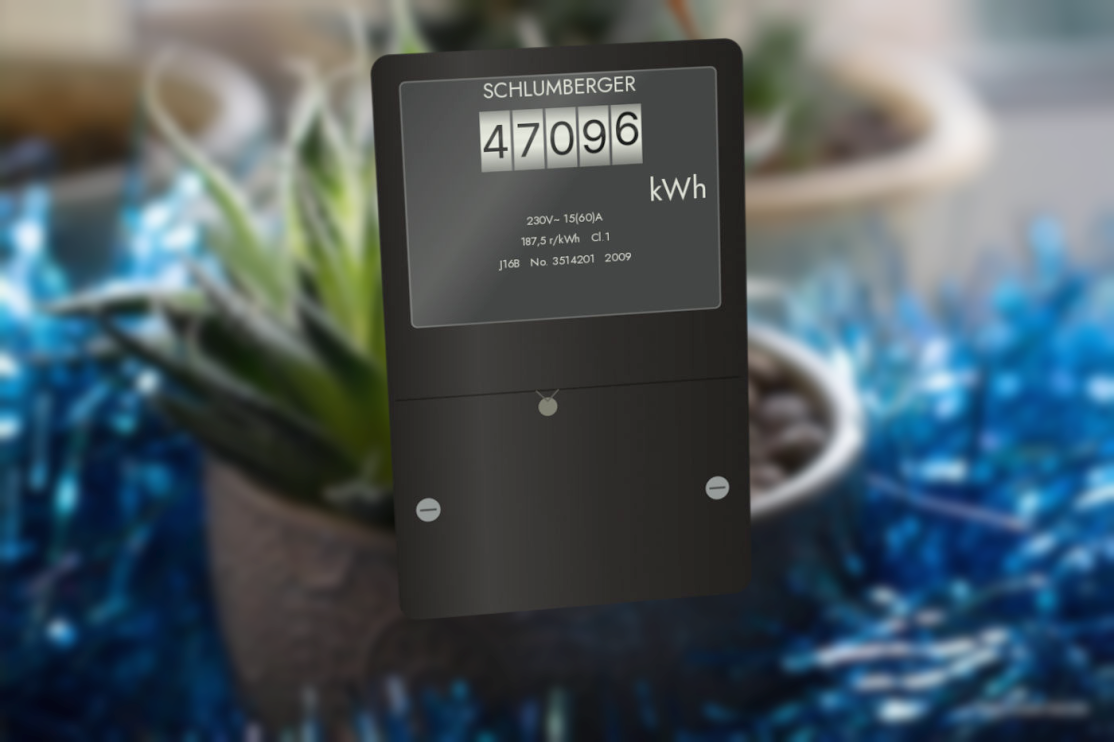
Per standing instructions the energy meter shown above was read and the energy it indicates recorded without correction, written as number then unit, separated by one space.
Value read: 47096 kWh
